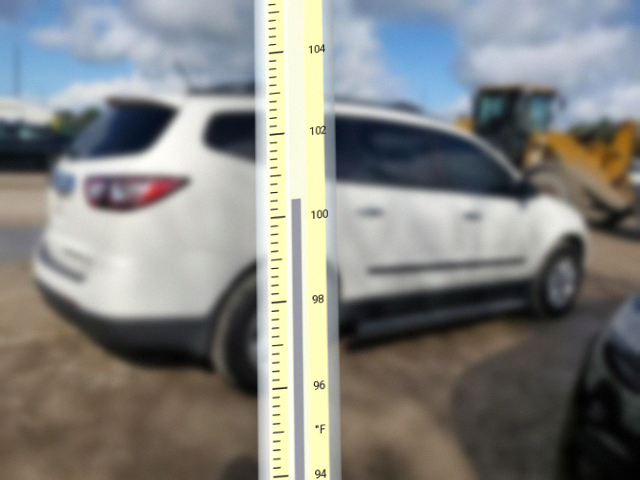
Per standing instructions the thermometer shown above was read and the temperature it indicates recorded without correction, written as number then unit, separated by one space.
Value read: 100.4 °F
